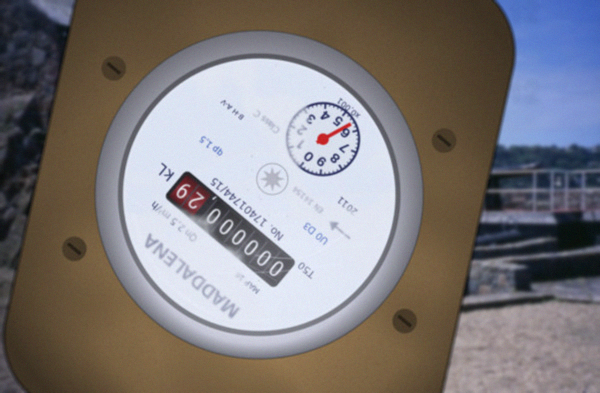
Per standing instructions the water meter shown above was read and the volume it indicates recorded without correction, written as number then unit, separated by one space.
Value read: 0.295 kL
